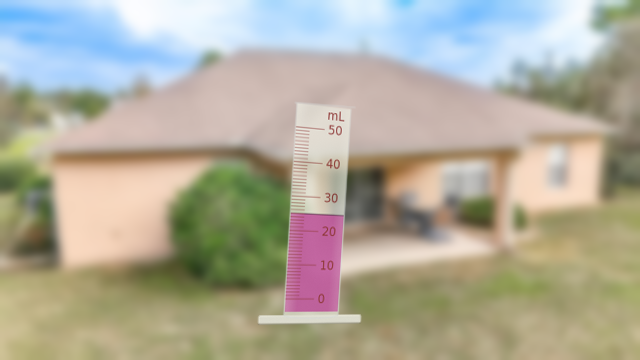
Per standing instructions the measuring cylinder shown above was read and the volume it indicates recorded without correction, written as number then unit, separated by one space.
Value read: 25 mL
